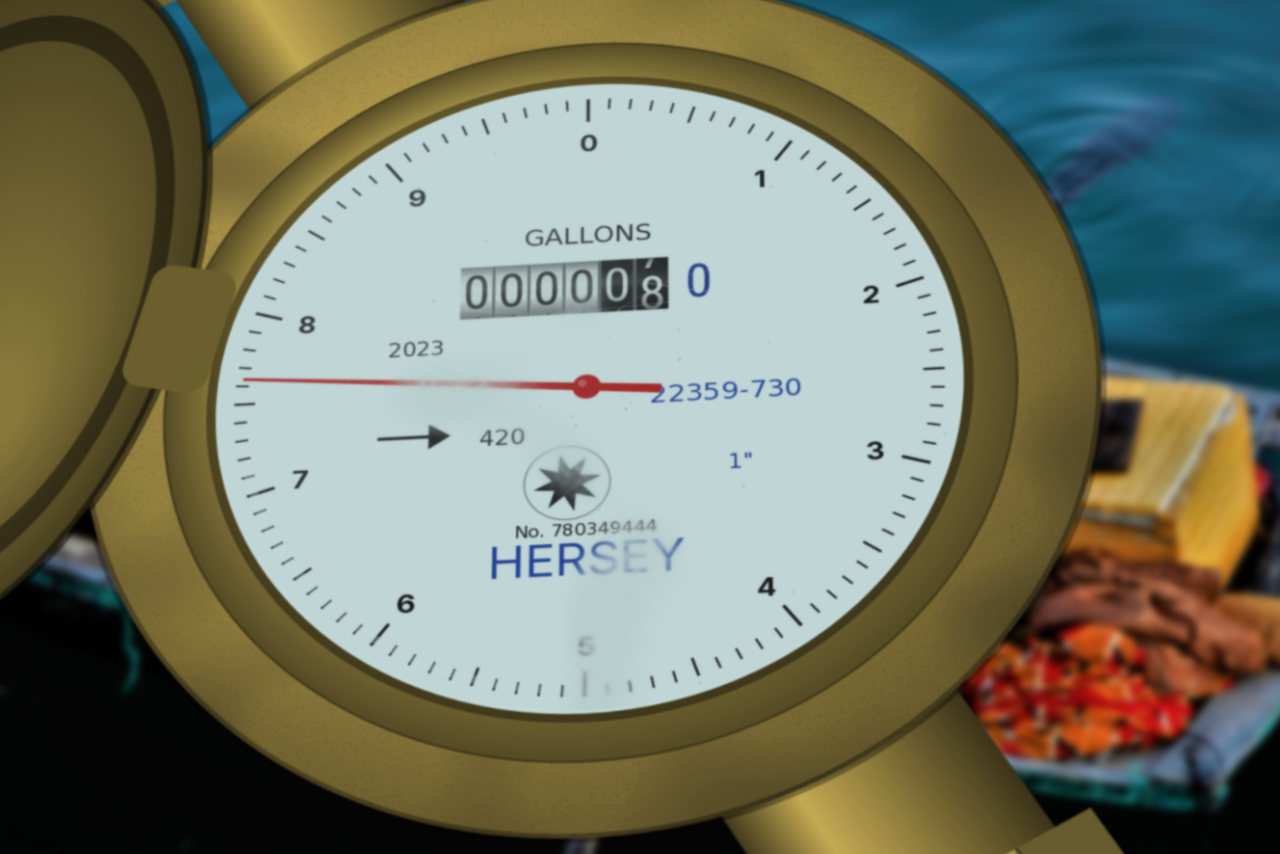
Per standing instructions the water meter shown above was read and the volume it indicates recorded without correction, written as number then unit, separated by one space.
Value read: 77.6 gal
